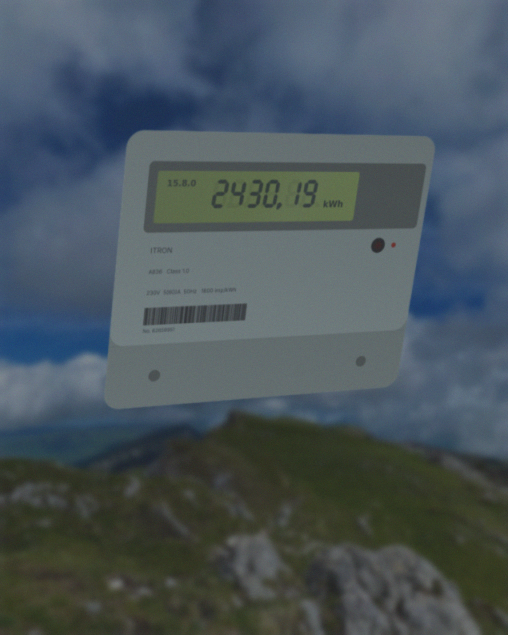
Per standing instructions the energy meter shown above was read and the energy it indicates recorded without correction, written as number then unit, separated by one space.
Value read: 2430.19 kWh
